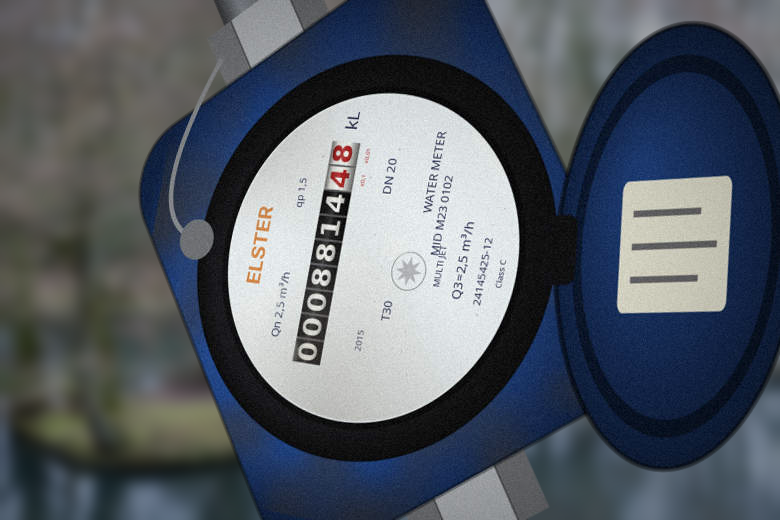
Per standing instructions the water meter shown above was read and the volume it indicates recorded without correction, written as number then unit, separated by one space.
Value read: 8814.48 kL
